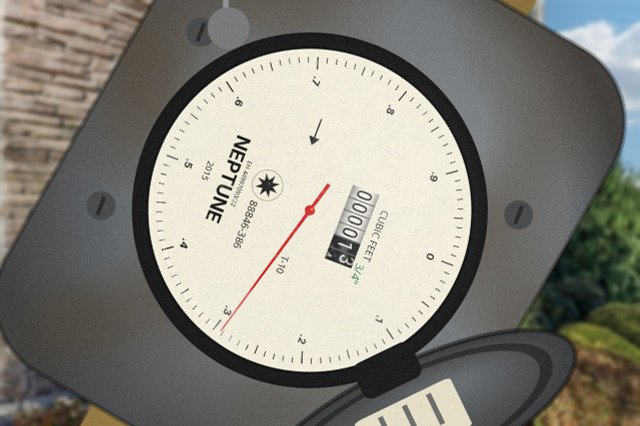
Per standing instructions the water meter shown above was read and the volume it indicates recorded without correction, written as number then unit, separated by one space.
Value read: 13.29 ft³
